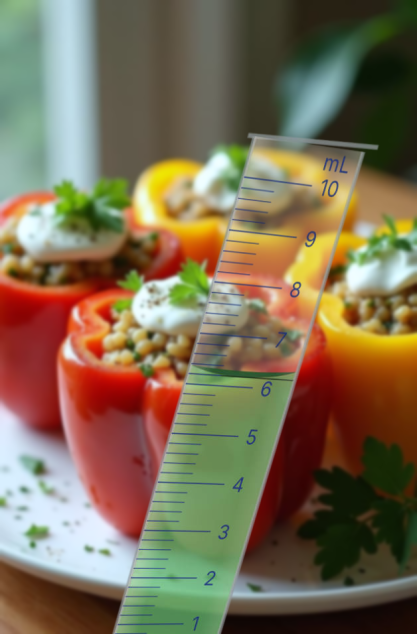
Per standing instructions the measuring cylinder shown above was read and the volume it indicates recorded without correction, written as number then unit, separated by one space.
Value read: 6.2 mL
